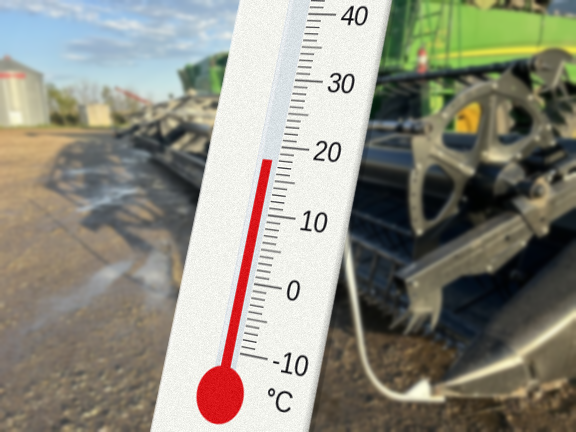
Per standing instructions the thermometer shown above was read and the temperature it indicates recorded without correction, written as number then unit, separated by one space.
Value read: 18 °C
